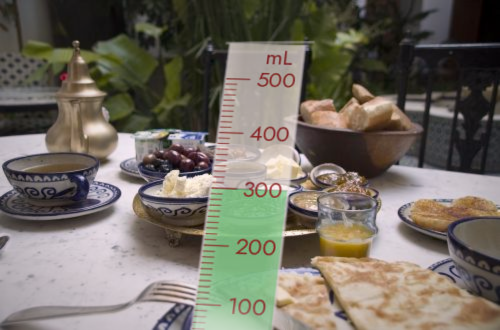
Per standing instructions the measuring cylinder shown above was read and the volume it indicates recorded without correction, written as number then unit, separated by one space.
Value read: 300 mL
